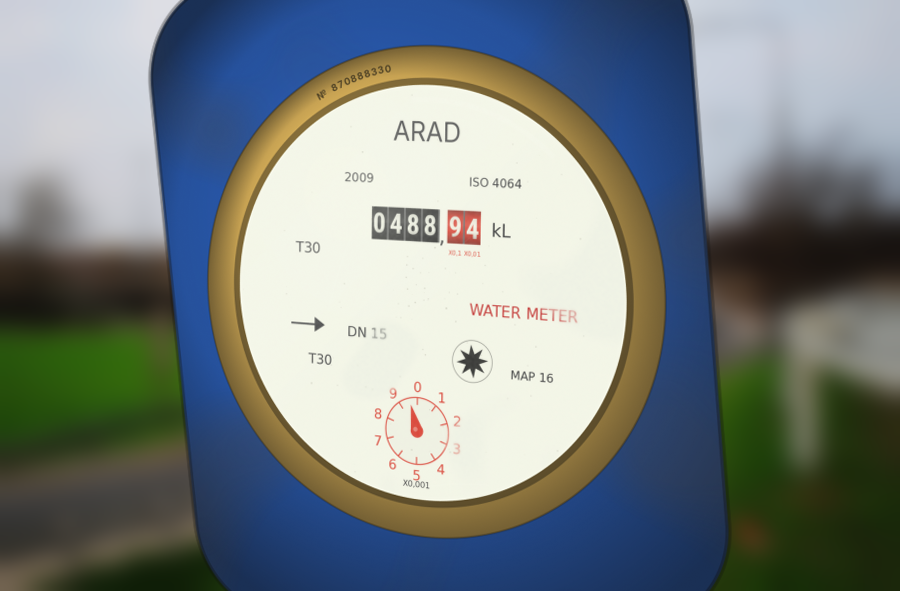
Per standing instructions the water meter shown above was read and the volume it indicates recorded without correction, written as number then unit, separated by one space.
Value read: 488.939 kL
